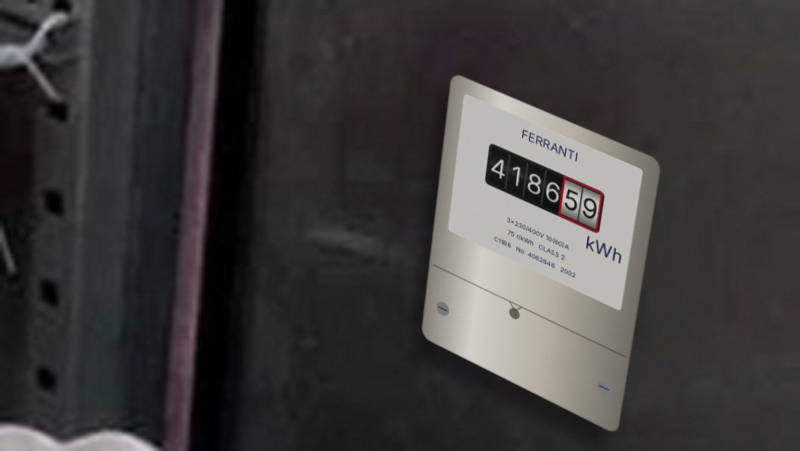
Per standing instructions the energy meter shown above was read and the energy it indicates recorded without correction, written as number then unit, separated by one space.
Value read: 4186.59 kWh
